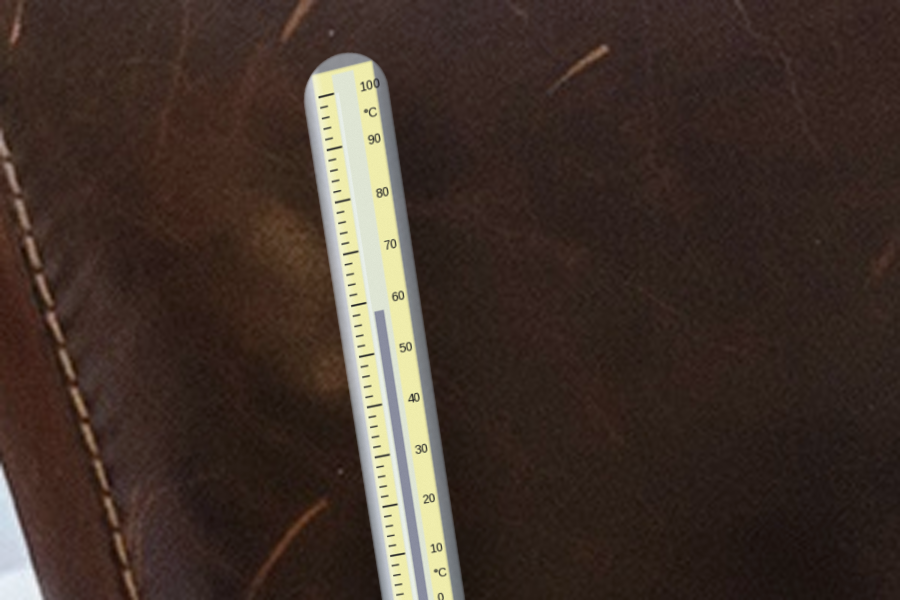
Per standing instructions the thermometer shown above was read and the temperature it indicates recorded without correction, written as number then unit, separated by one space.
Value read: 58 °C
